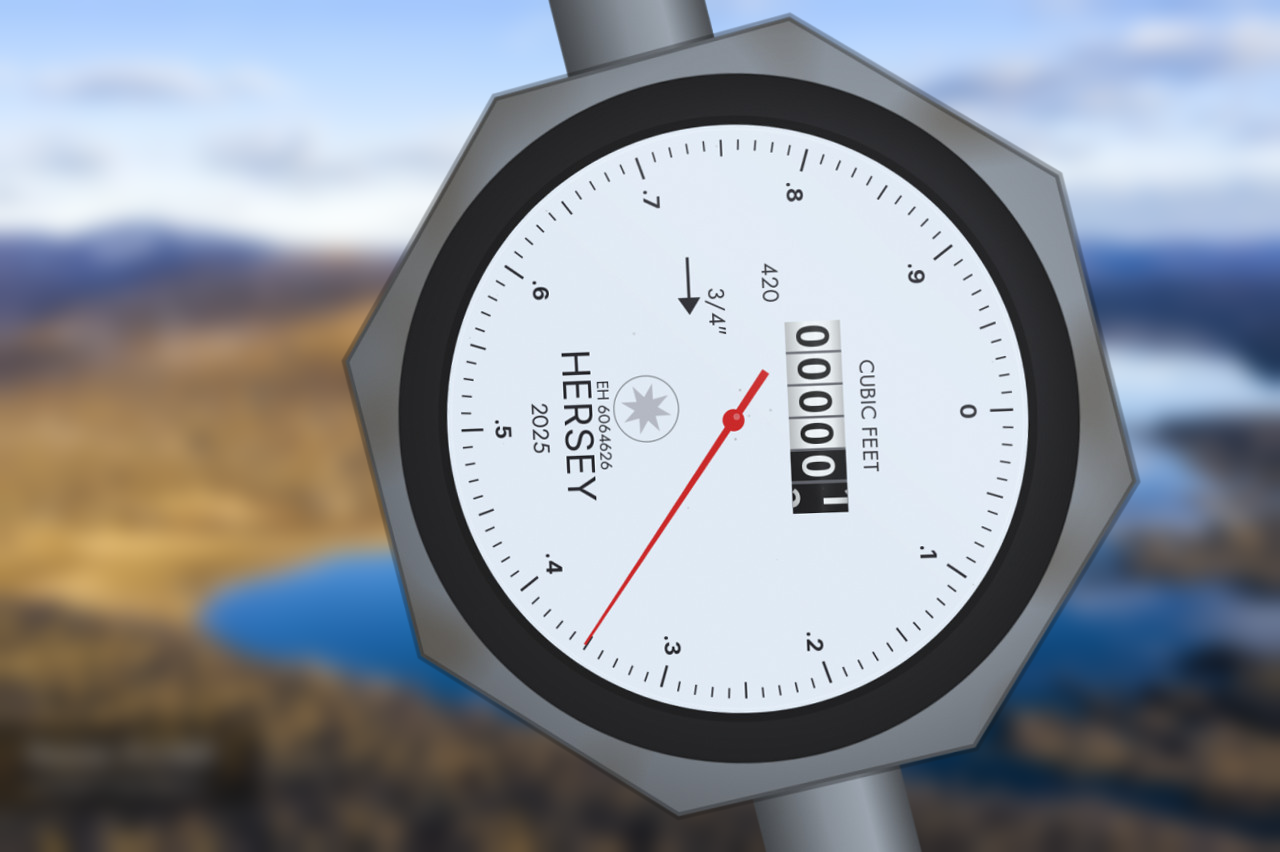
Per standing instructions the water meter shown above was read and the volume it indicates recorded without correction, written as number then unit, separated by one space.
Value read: 1.35 ft³
